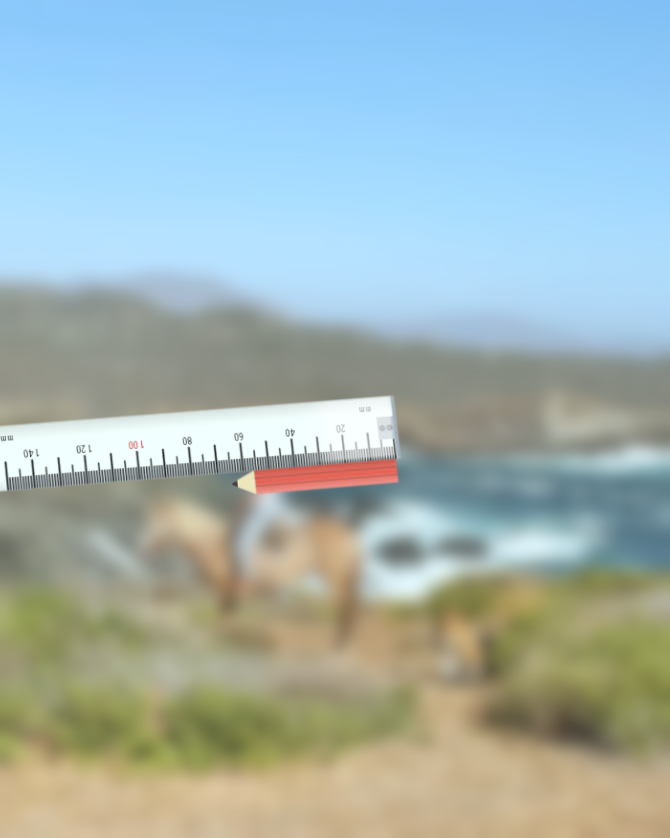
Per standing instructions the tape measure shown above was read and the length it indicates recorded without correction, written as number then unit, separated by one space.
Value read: 65 mm
